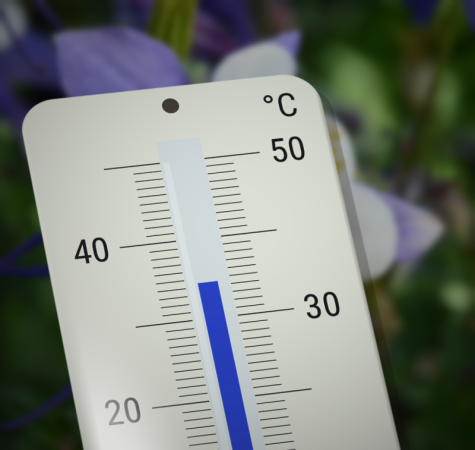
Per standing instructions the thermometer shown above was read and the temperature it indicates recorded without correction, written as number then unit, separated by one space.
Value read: 34.5 °C
